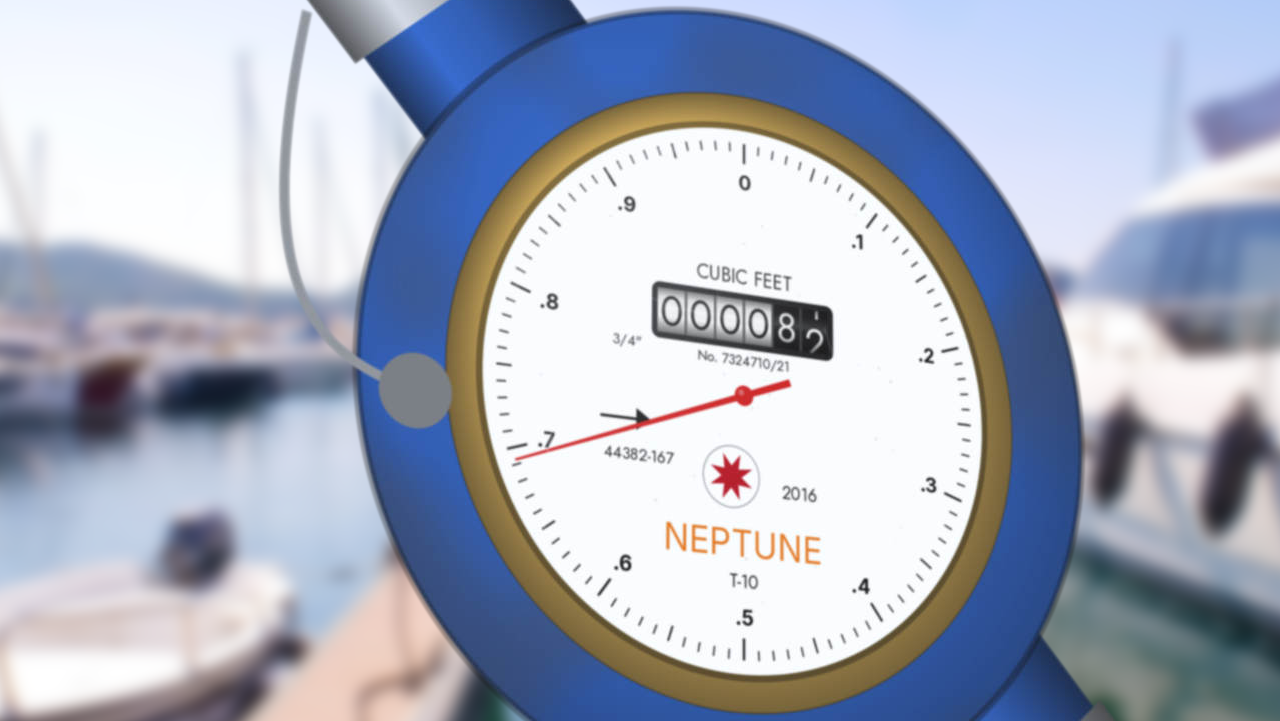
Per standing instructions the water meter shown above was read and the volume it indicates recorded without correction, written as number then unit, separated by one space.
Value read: 81.69 ft³
